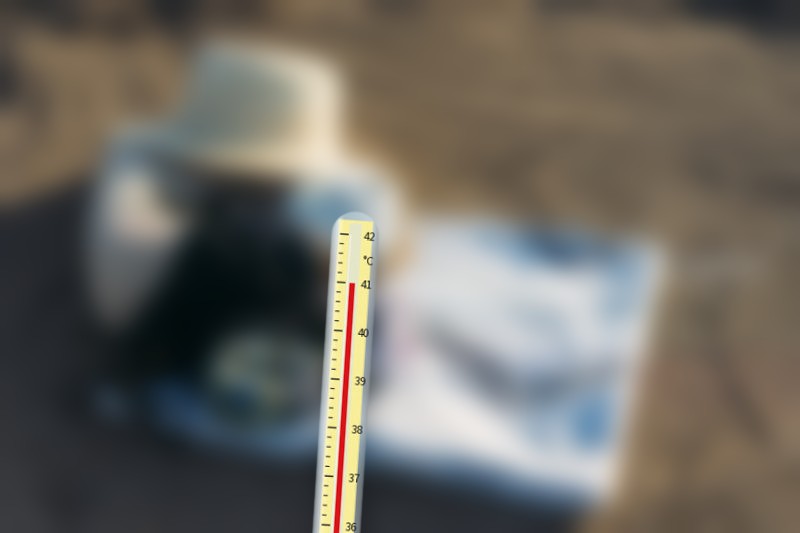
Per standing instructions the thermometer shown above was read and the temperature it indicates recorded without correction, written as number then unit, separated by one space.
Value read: 41 °C
